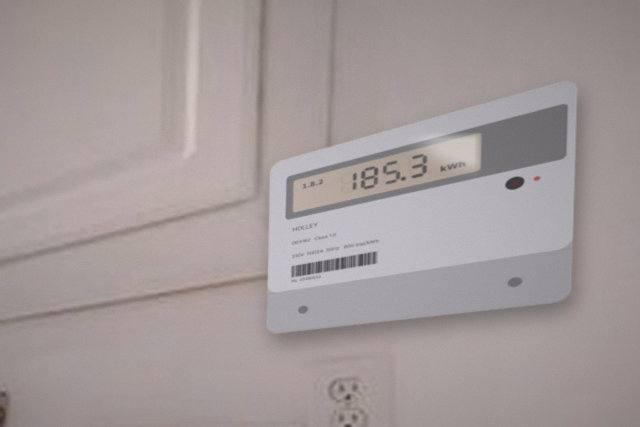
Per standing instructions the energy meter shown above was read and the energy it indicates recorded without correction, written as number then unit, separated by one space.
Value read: 185.3 kWh
